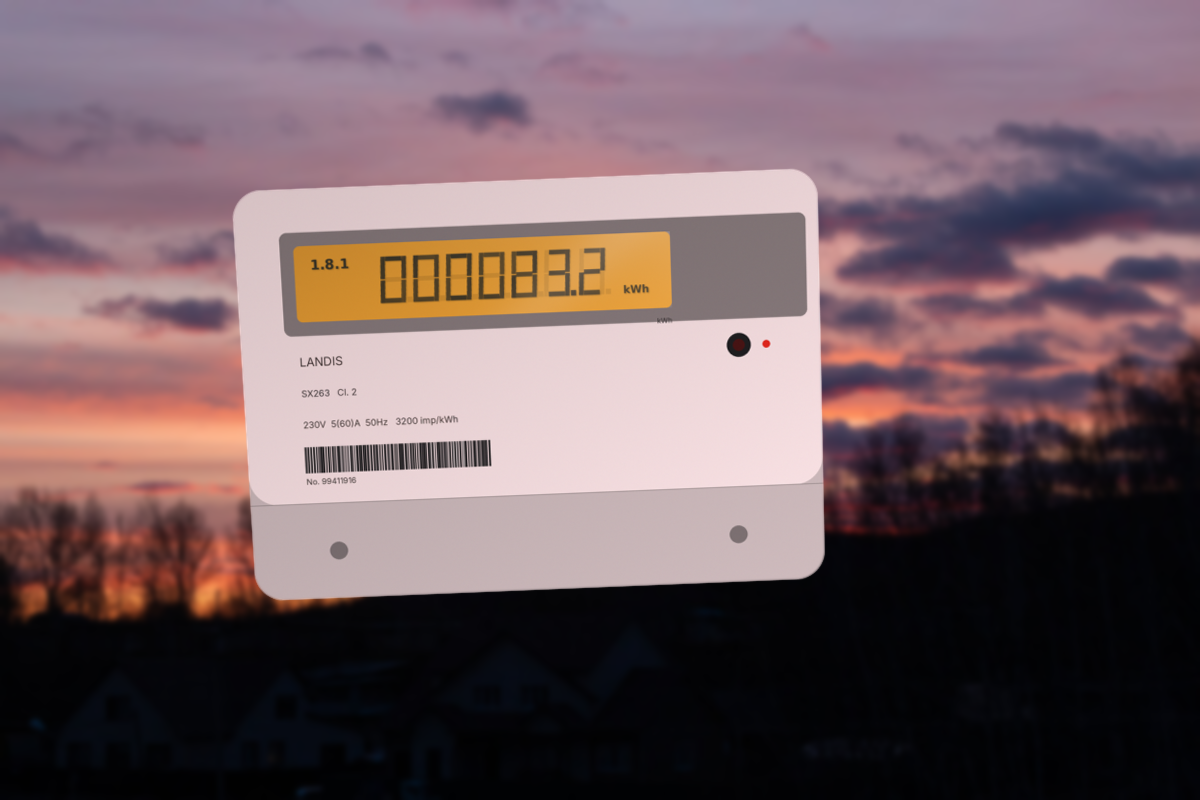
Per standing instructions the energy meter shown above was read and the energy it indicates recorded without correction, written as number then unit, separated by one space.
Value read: 83.2 kWh
